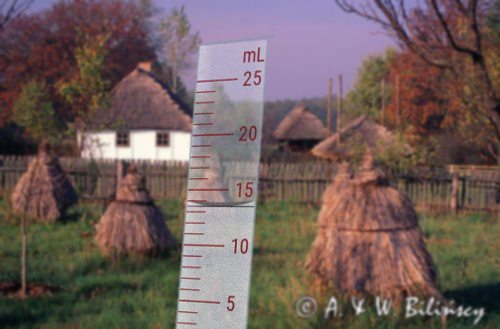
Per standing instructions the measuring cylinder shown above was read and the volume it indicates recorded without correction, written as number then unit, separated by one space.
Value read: 13.5 mL
